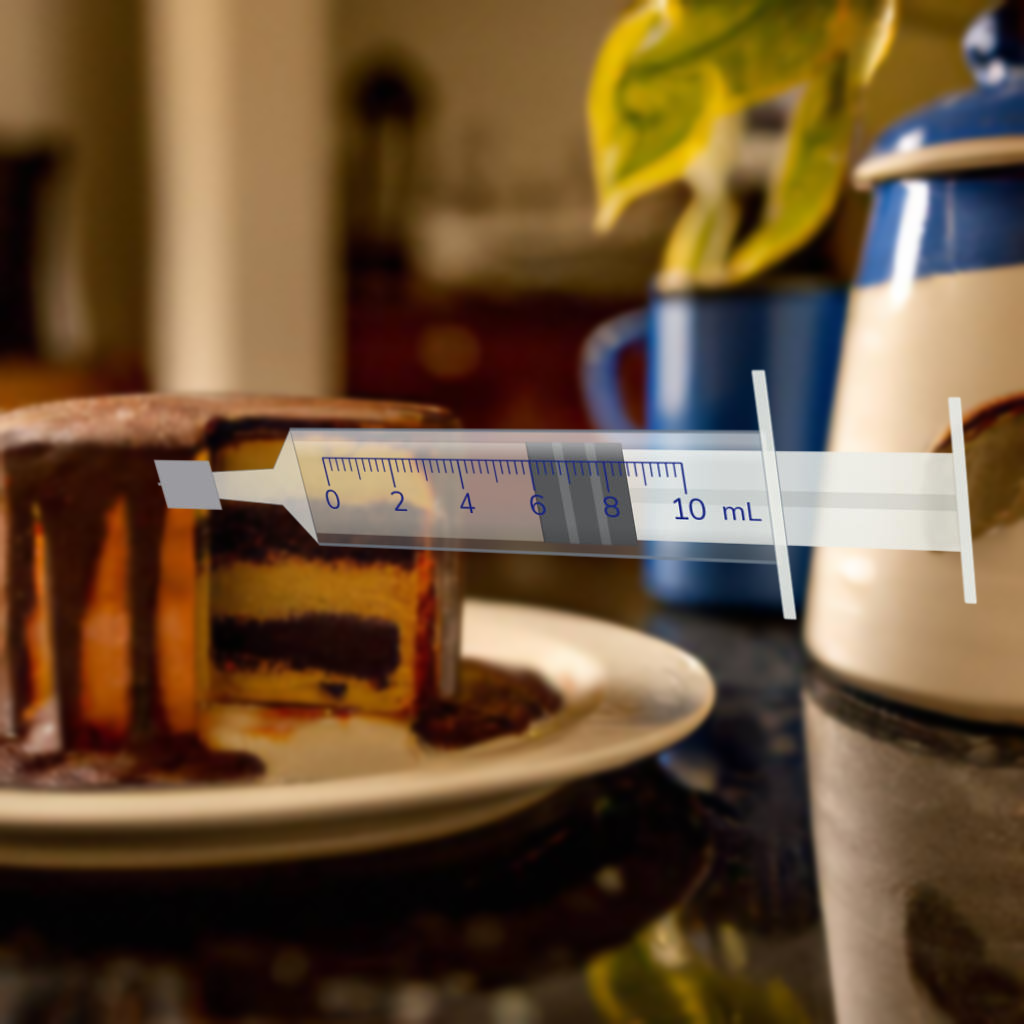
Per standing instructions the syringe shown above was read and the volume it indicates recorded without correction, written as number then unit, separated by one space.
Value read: 6 mL
